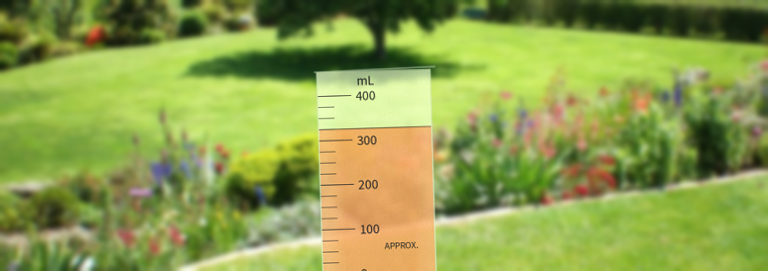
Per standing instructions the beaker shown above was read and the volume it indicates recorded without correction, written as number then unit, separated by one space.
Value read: 325 mL
